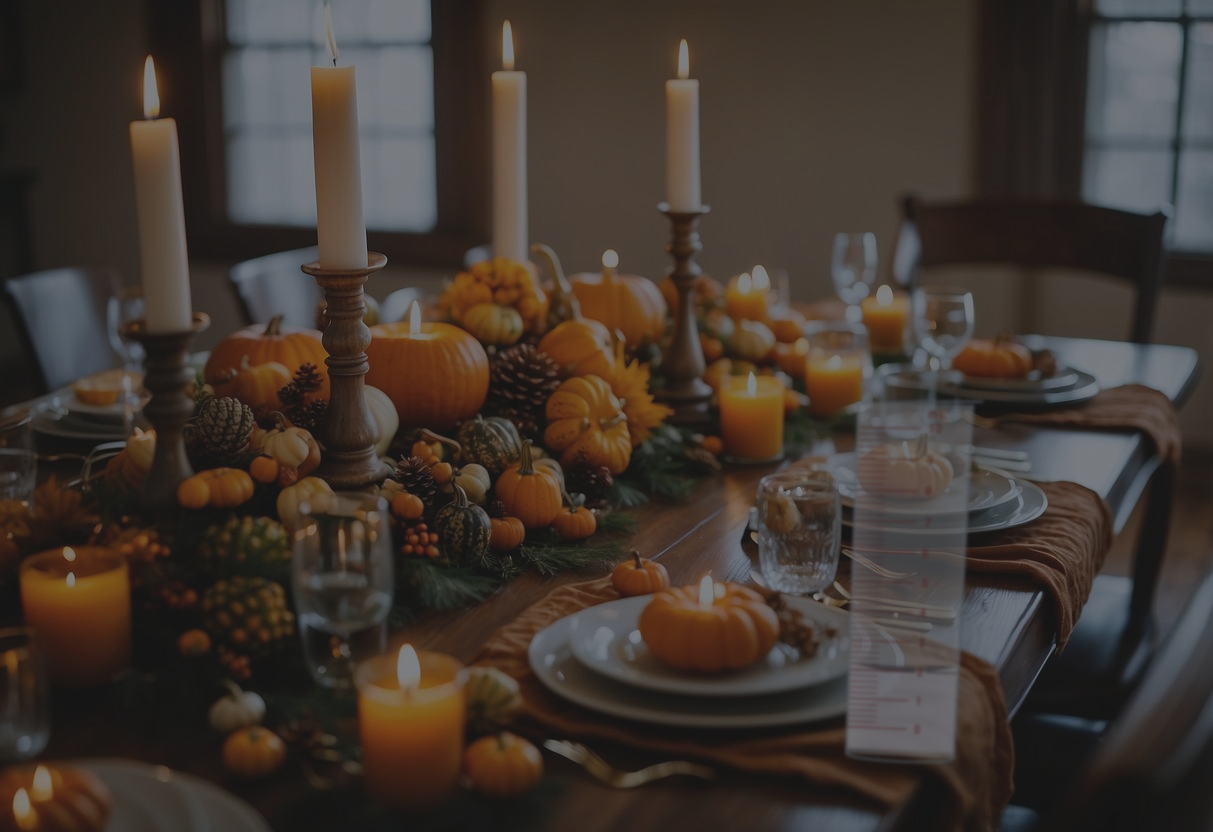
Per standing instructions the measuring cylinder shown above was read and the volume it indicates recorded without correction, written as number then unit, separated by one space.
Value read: 2 mL
